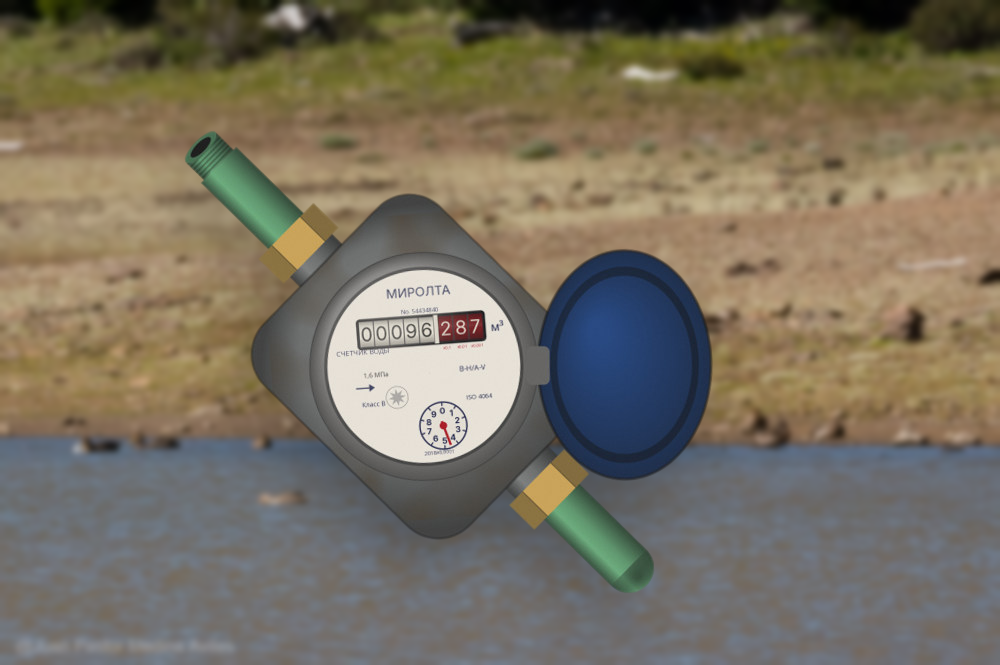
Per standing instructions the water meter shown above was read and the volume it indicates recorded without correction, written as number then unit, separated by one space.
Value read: 96.2874 m³
